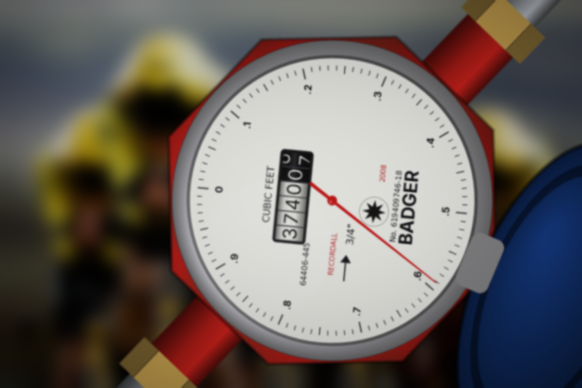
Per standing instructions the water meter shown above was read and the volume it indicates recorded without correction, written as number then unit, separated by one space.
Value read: 374006.59 ft³
